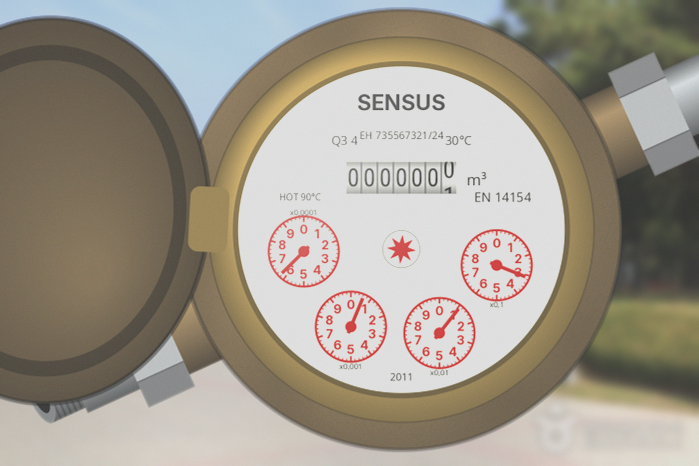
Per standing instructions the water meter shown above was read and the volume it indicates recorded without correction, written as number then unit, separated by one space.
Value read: 0.3106 m³
